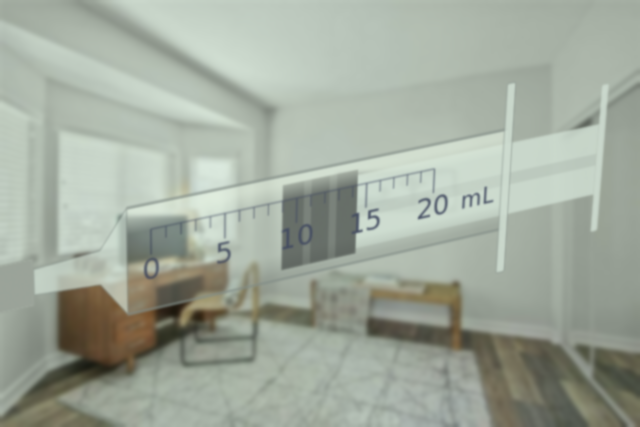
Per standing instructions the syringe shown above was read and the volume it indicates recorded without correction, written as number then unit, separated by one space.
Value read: 9 mL
